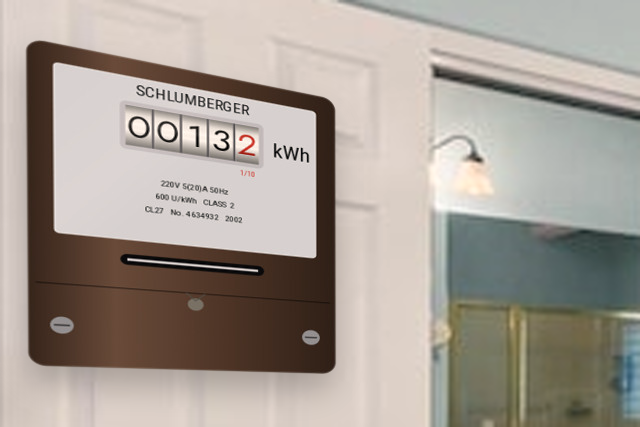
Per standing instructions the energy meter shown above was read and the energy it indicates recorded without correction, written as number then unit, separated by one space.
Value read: 13.2 kWh
